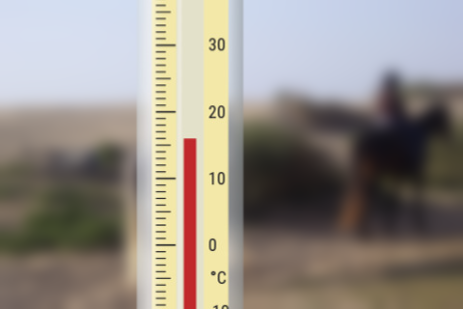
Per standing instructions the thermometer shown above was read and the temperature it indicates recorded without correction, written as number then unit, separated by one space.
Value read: 16 °C
